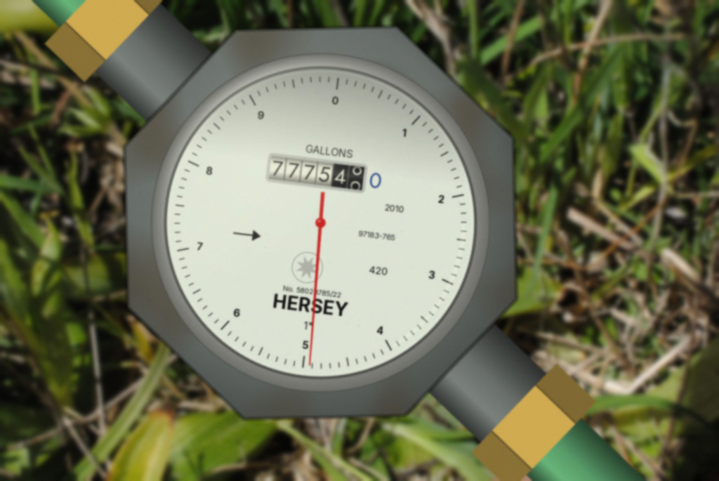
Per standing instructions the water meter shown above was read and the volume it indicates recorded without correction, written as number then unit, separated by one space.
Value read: 7775484.9 gal
